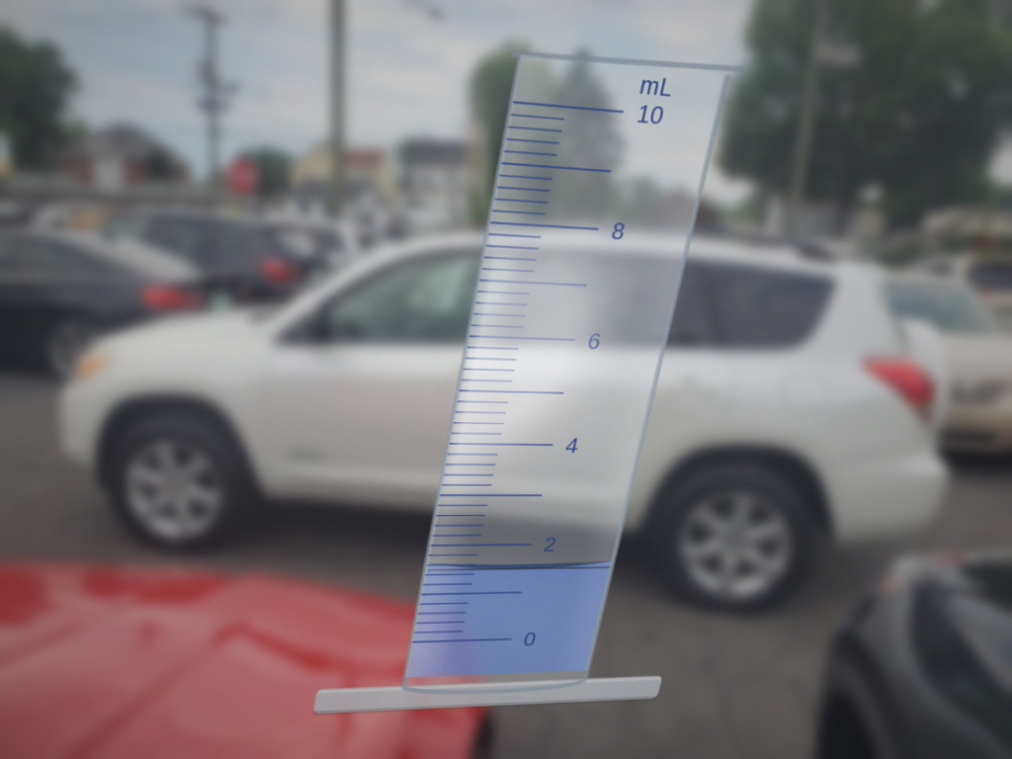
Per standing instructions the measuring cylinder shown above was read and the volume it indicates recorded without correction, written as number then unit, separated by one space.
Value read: 1.5 mL
